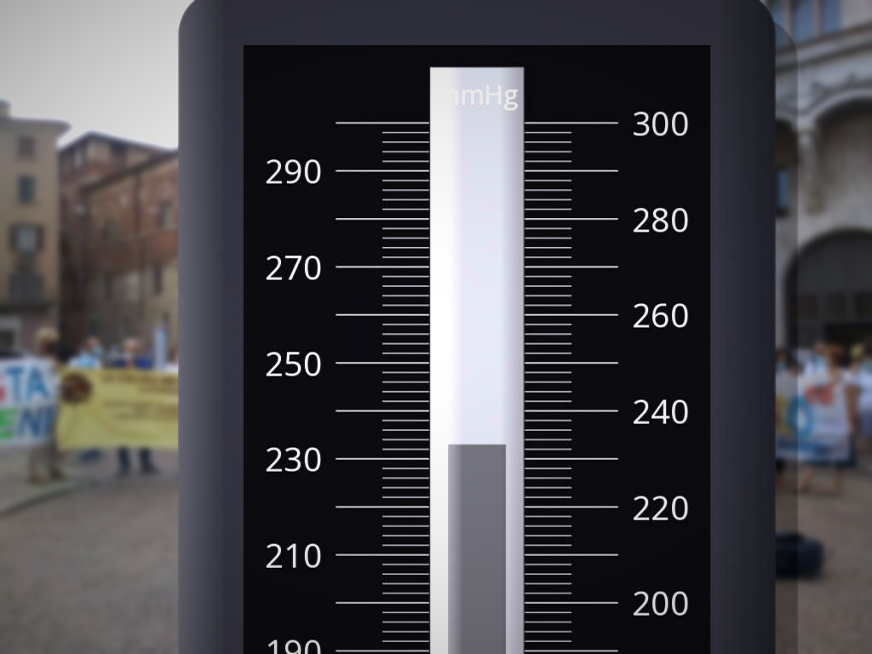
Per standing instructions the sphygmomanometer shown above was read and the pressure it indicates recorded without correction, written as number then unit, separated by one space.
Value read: 233 mmHg
